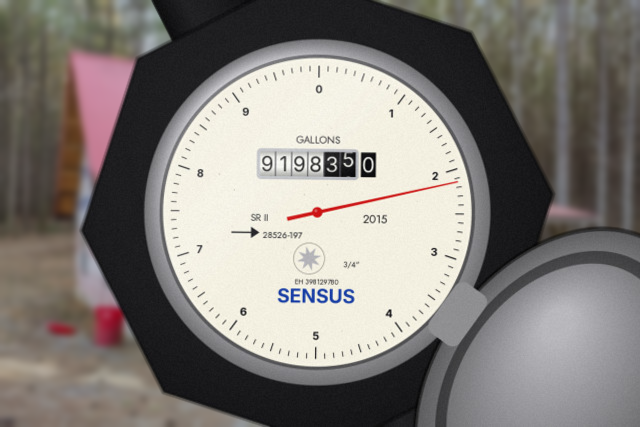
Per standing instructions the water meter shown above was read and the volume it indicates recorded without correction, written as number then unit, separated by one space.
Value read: 9198352.1 gal
